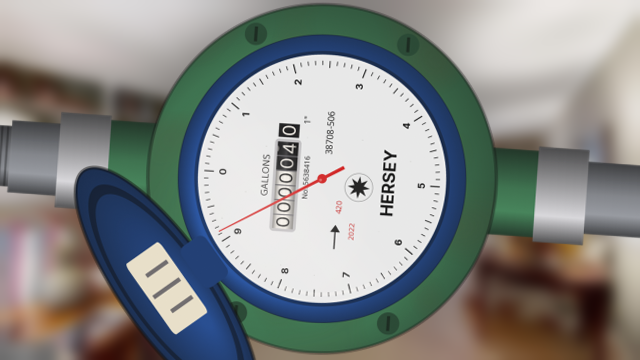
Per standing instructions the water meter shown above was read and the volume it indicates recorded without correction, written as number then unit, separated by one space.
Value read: 39.1 gal
